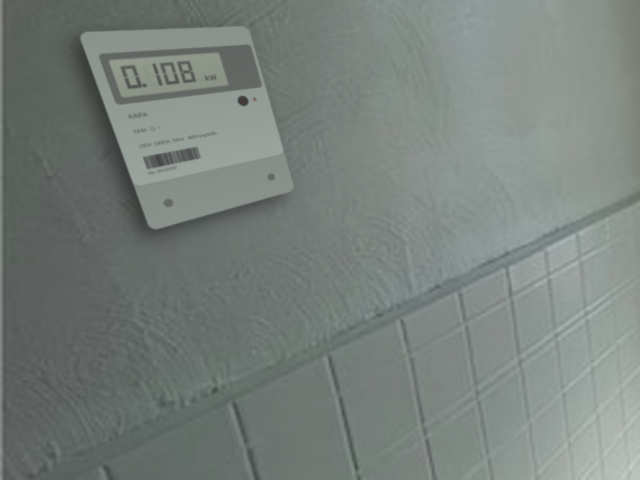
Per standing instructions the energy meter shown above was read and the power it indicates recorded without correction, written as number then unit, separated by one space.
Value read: 0.108 kW
